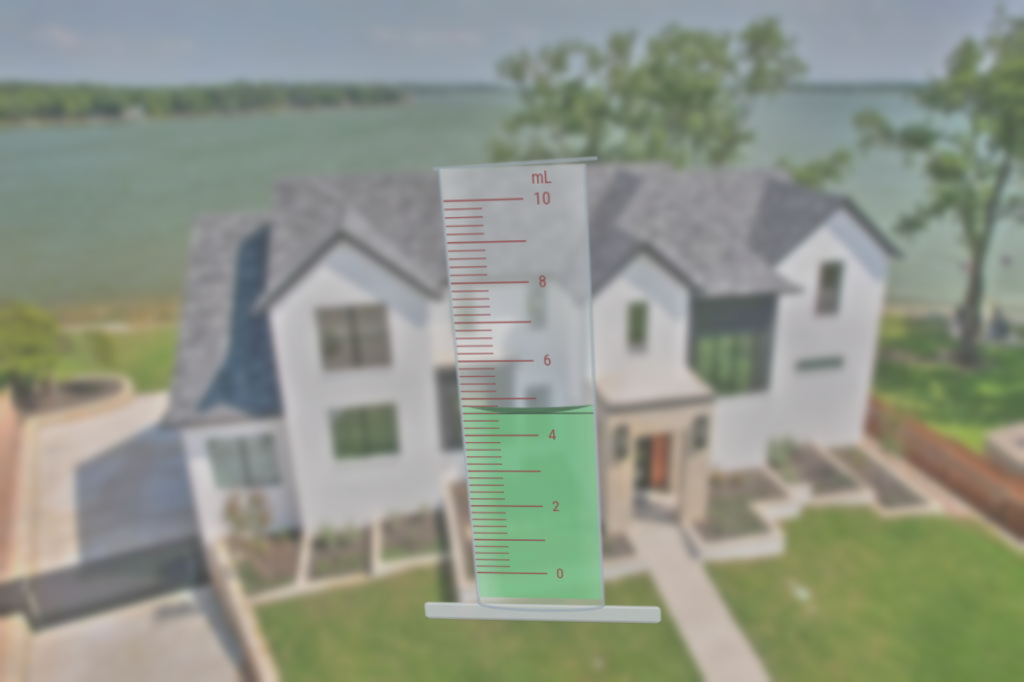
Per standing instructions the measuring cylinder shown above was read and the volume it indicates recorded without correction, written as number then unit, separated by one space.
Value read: 4.6 mL
